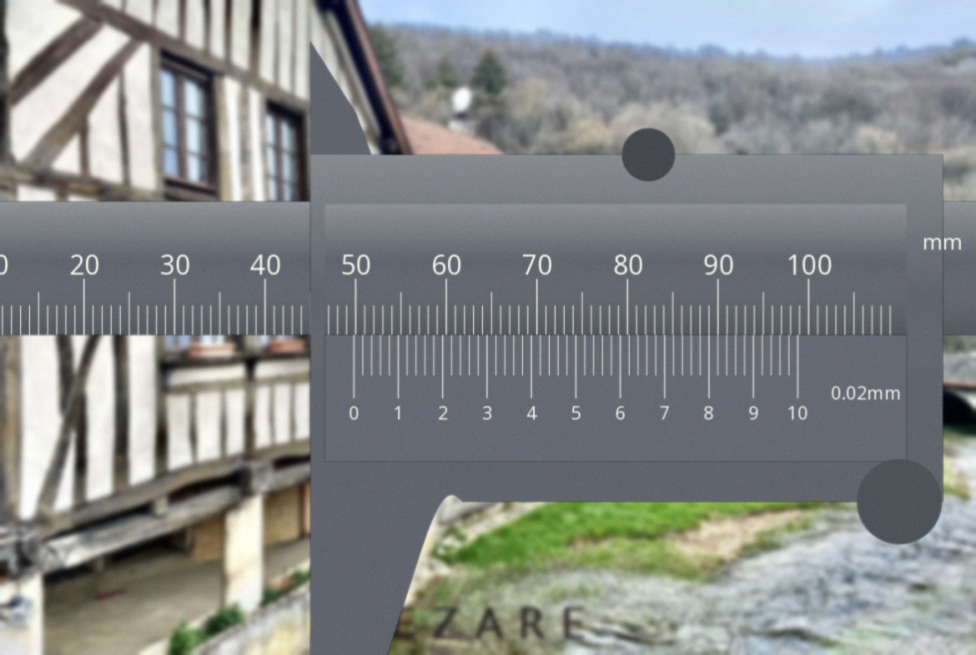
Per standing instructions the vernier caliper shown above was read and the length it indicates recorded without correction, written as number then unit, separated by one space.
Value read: 49.8 mm
